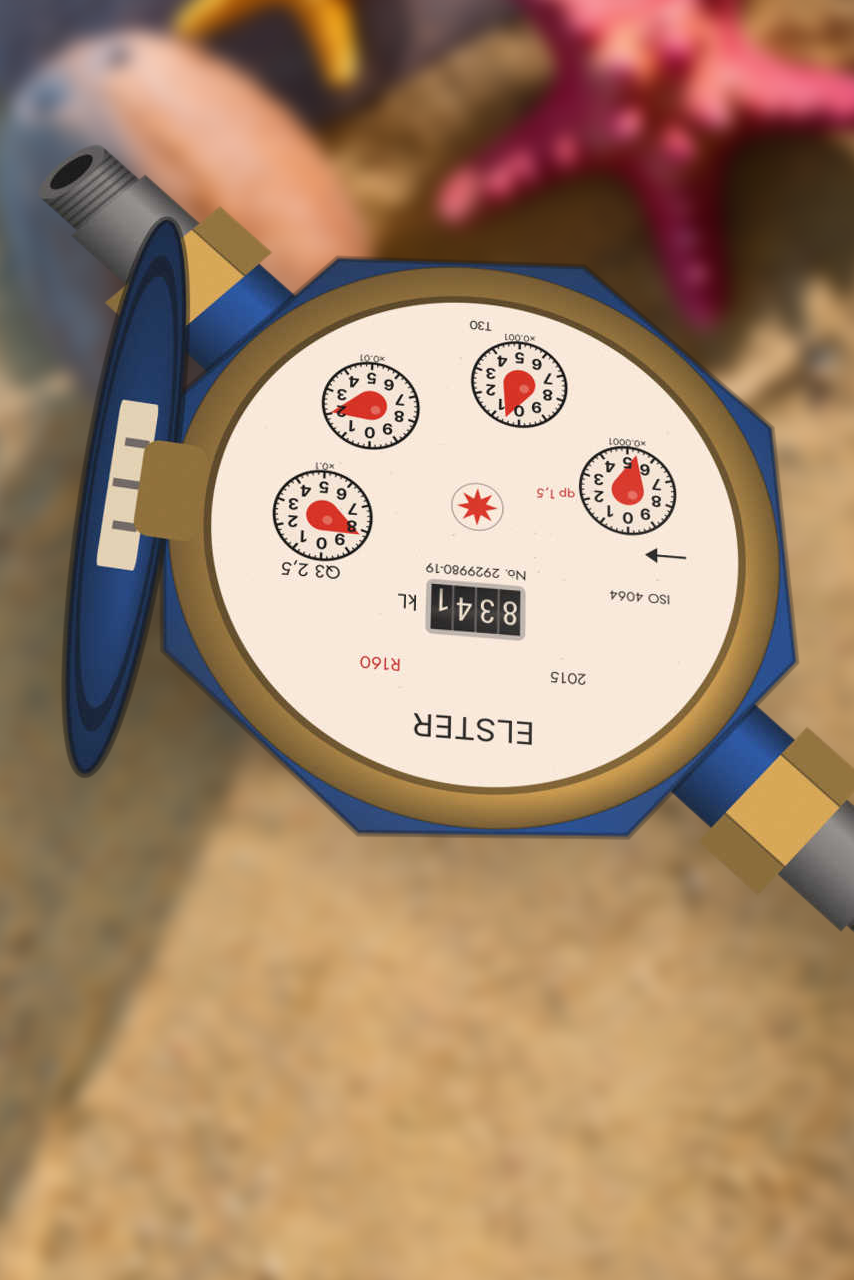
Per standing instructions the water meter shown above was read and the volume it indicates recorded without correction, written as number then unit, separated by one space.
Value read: 8340.8205 kL
